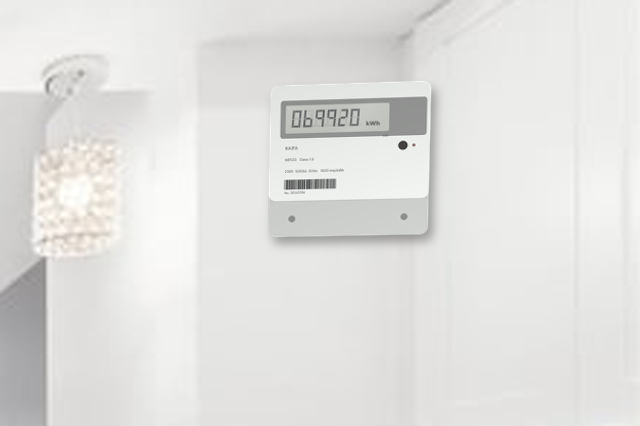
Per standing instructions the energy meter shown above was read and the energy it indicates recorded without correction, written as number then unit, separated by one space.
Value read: 69920 kWh
